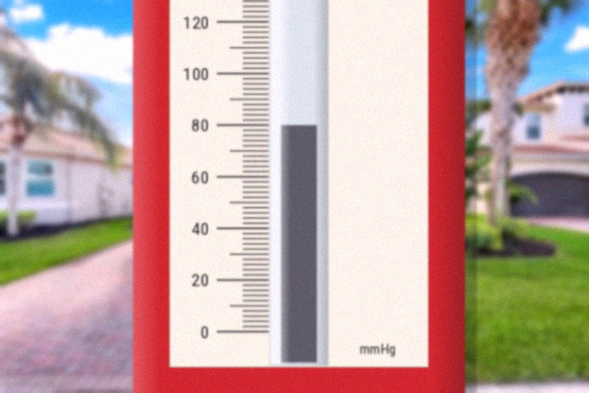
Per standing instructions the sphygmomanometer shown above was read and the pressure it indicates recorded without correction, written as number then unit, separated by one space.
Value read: 80 mmHg
